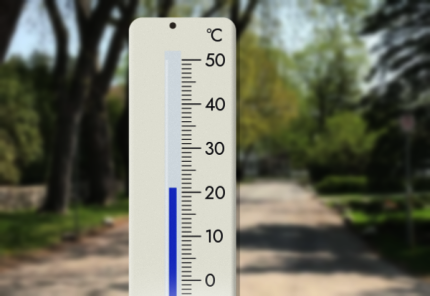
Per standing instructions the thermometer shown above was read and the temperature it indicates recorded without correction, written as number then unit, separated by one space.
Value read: 21 °C
